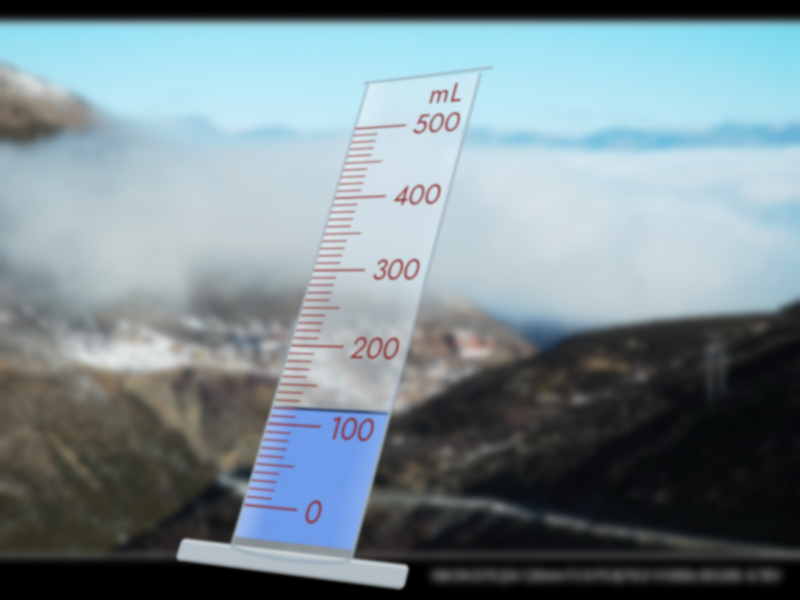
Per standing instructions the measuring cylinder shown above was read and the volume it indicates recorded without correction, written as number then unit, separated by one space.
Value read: 120 mL
